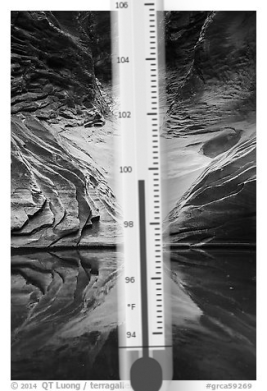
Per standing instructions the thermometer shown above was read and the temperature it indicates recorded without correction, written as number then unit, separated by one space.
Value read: 99.6 °F
